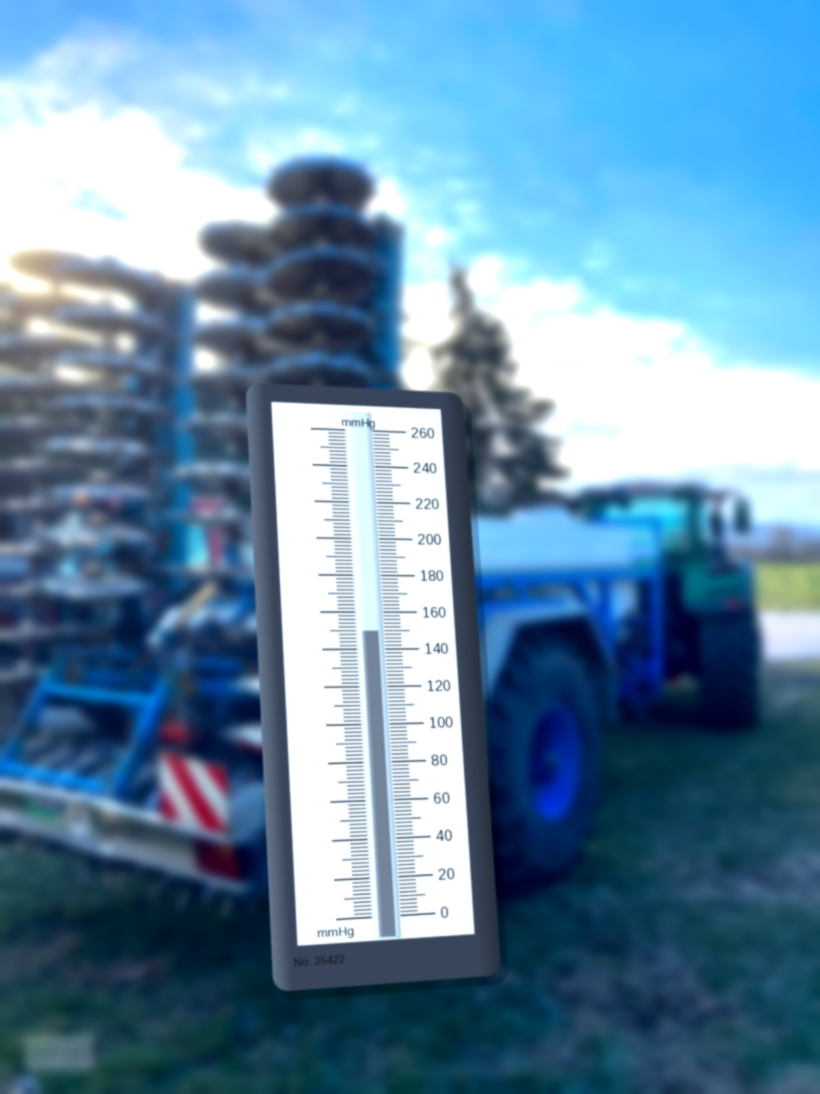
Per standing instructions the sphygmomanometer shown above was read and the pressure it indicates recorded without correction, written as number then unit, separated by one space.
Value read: 150 mmHg
